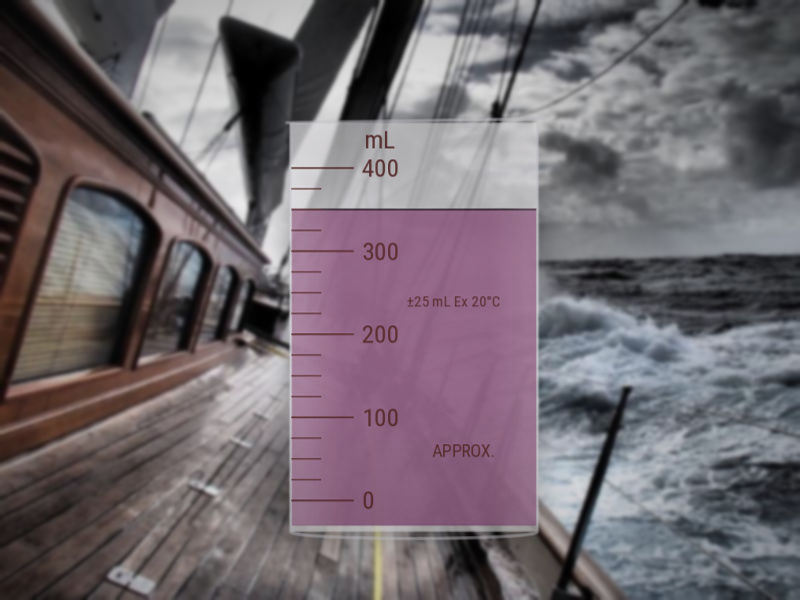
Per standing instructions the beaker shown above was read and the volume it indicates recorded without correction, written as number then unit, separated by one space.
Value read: 350 mL
